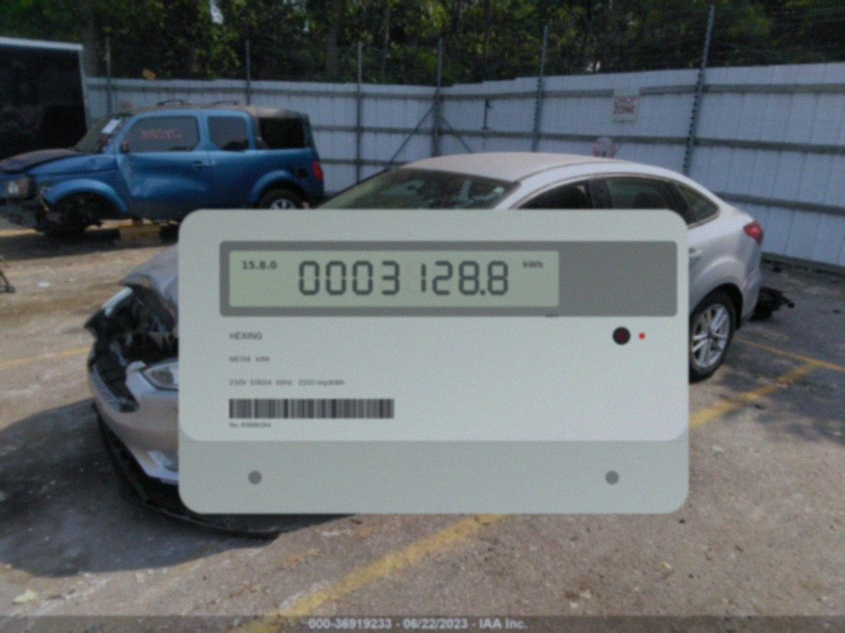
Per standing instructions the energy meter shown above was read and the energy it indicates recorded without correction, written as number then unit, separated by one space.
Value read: 3128.8 kWh
